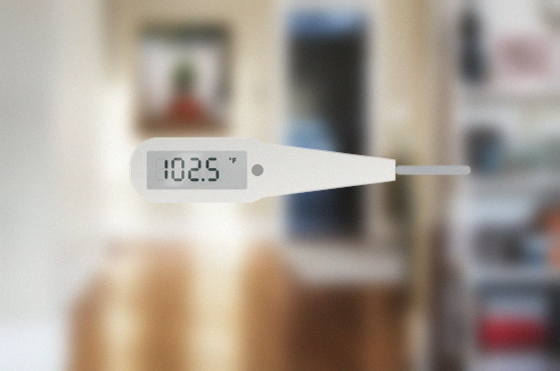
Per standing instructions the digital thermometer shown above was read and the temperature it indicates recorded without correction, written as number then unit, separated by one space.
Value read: 102.5 °F
